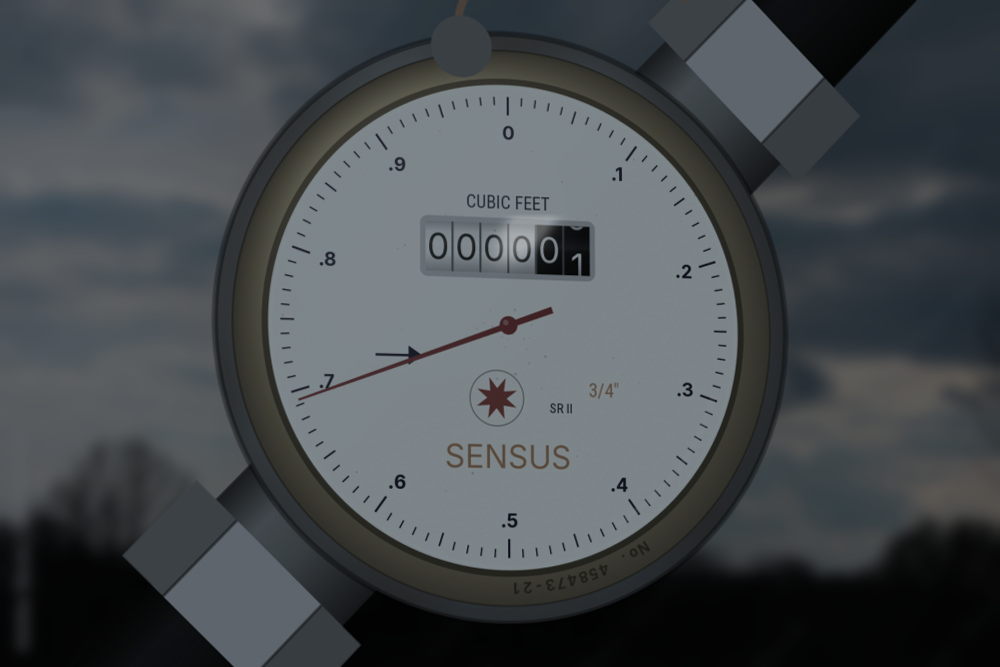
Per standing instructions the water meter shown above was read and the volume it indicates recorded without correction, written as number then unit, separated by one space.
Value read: 0.69 ft³
